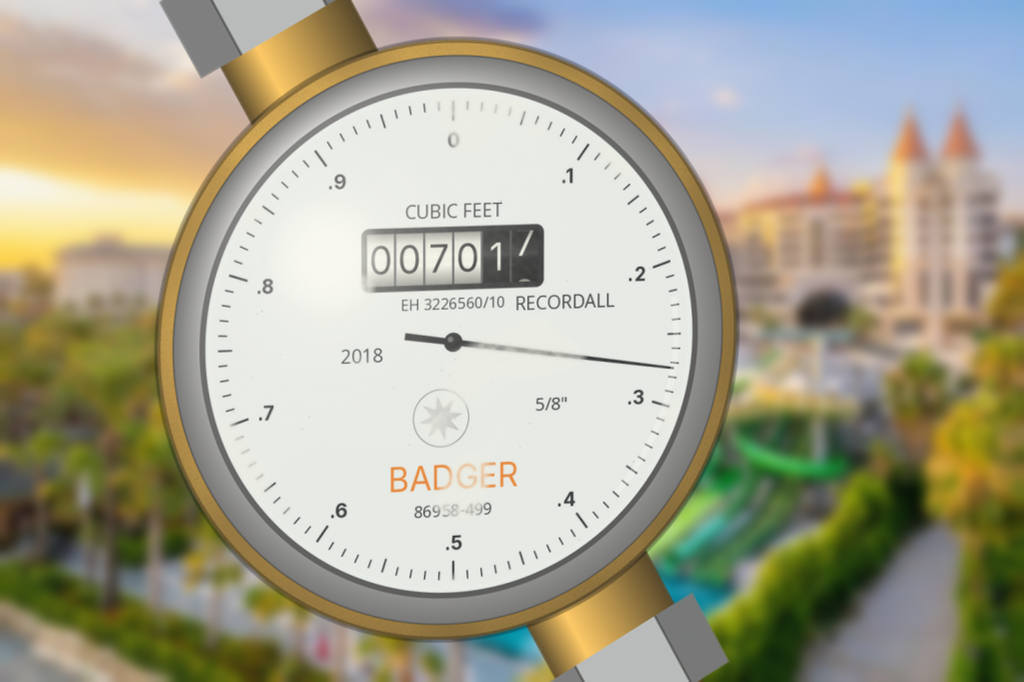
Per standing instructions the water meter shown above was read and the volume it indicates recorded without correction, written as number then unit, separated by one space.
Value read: 7017.27 ft³
